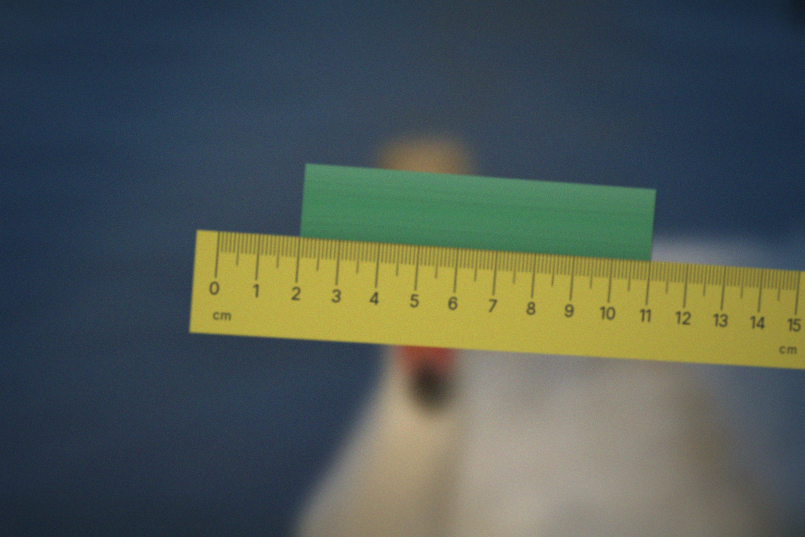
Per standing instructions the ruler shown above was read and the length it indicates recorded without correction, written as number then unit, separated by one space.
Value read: 9 cm
